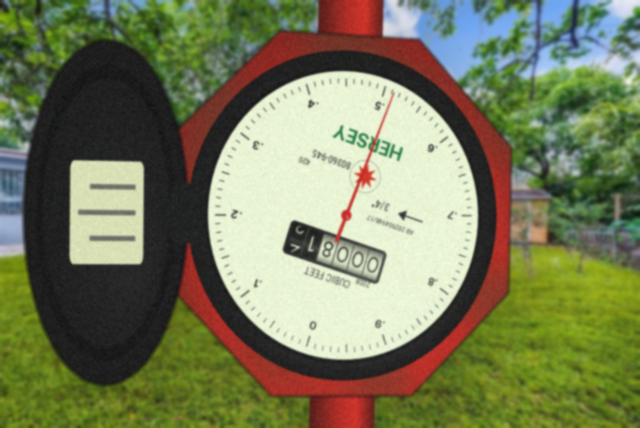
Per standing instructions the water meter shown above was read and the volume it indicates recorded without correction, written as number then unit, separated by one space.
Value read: 812.51 ft³
